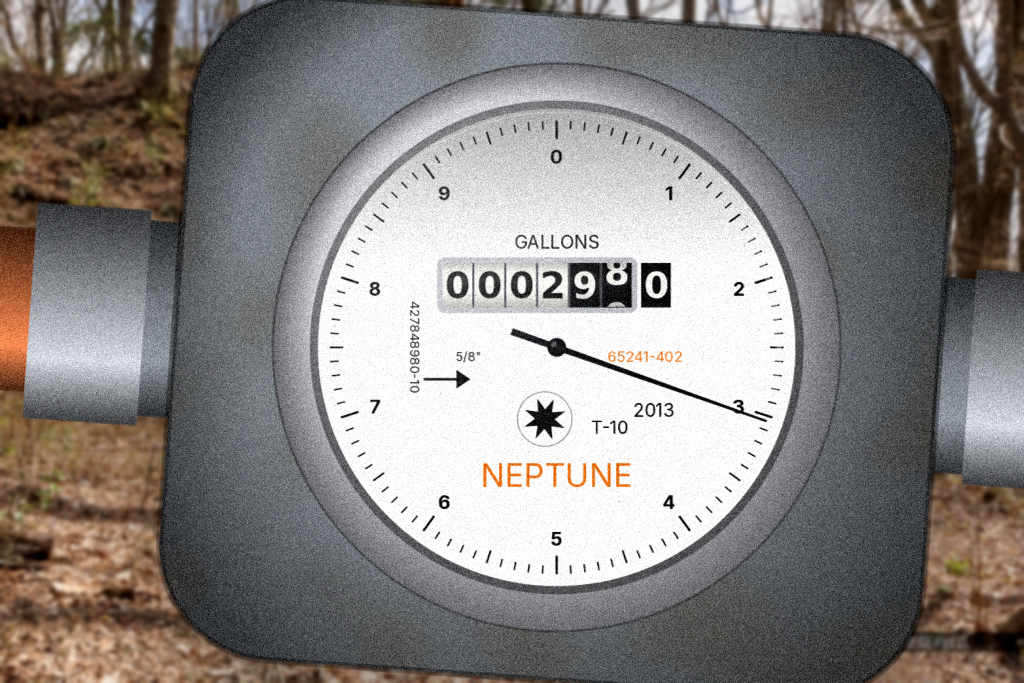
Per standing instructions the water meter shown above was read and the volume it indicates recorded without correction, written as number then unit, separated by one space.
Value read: 2983.0 gal
